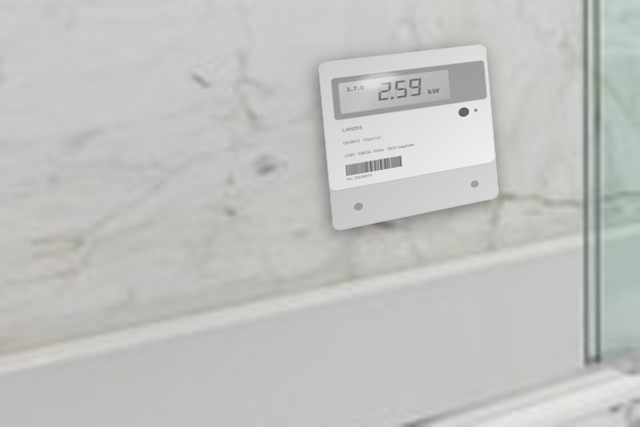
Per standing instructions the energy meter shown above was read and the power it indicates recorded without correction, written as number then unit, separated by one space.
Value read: 2.59 kW
